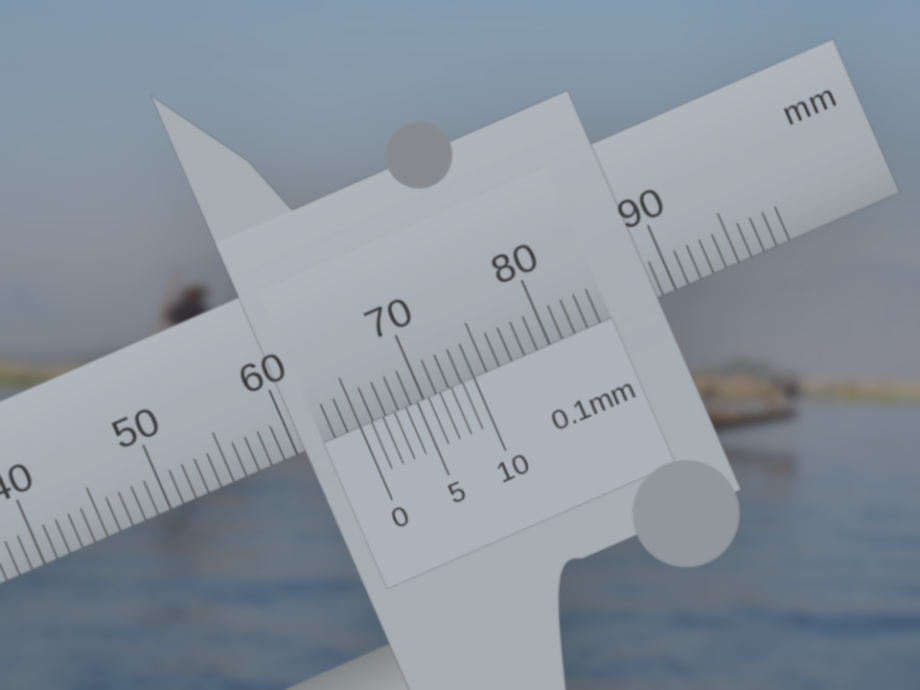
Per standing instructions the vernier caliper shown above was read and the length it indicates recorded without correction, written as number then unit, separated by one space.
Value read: 65.0 mm
